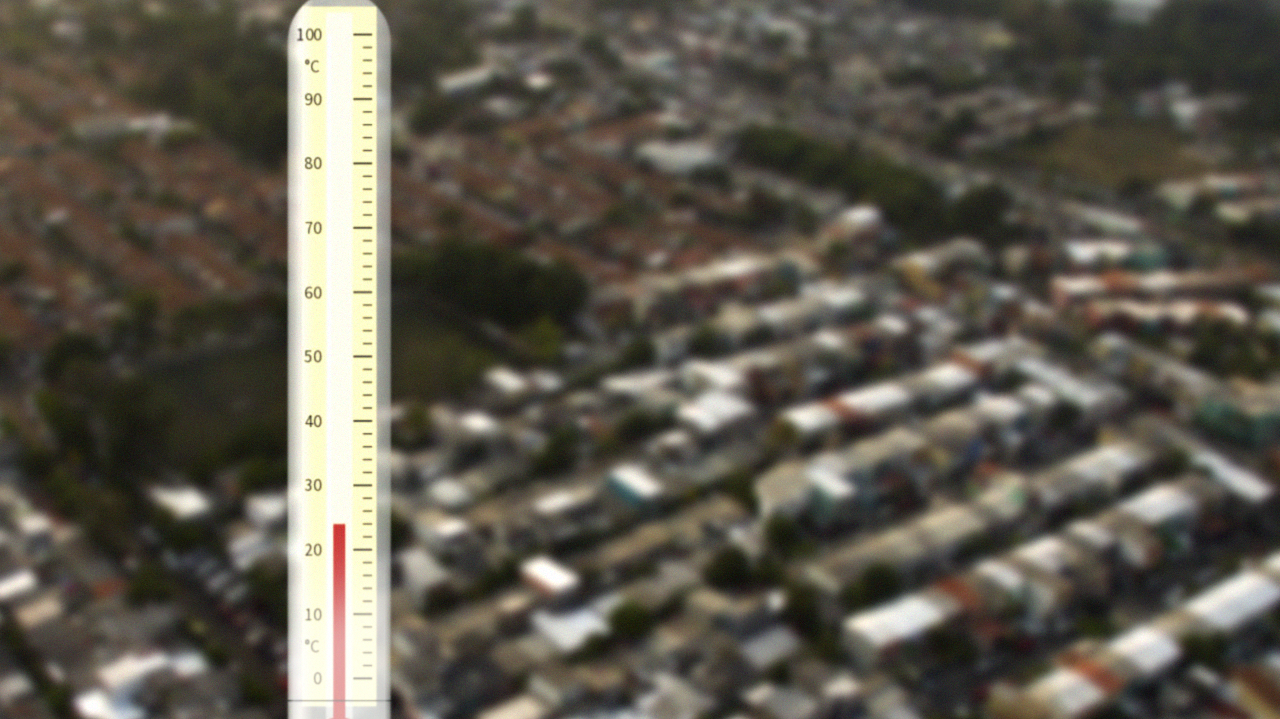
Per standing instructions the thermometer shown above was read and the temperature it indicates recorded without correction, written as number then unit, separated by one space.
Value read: 24 °C
